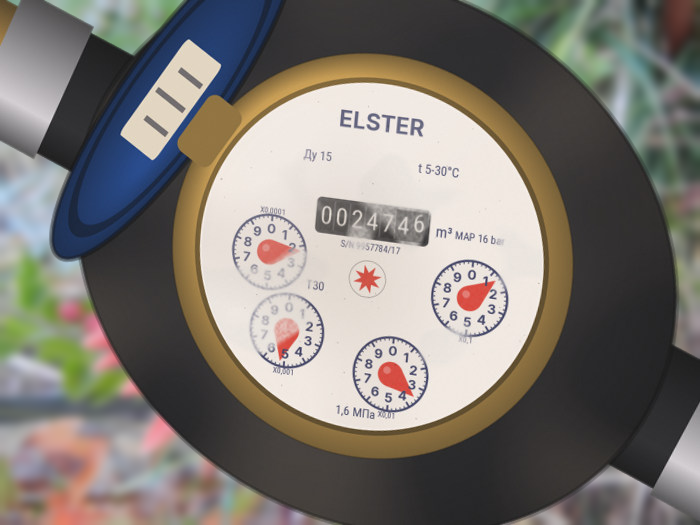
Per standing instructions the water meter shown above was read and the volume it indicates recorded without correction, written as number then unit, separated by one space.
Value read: 24746.1352 m³
